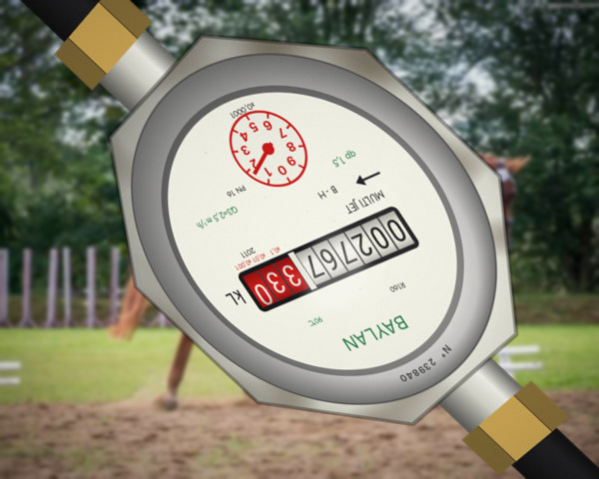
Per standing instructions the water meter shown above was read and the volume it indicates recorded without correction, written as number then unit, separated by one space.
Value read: 2767.3301 kL
